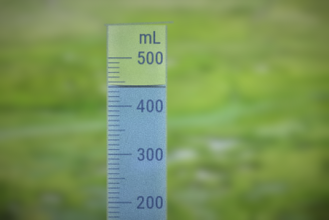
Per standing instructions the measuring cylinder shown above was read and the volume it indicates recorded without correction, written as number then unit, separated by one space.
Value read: 440 mL
